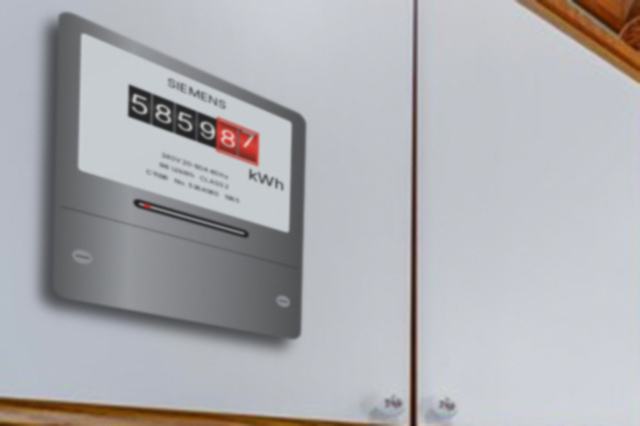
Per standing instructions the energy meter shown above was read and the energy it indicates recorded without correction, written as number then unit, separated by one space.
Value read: 5859.87 kWh
